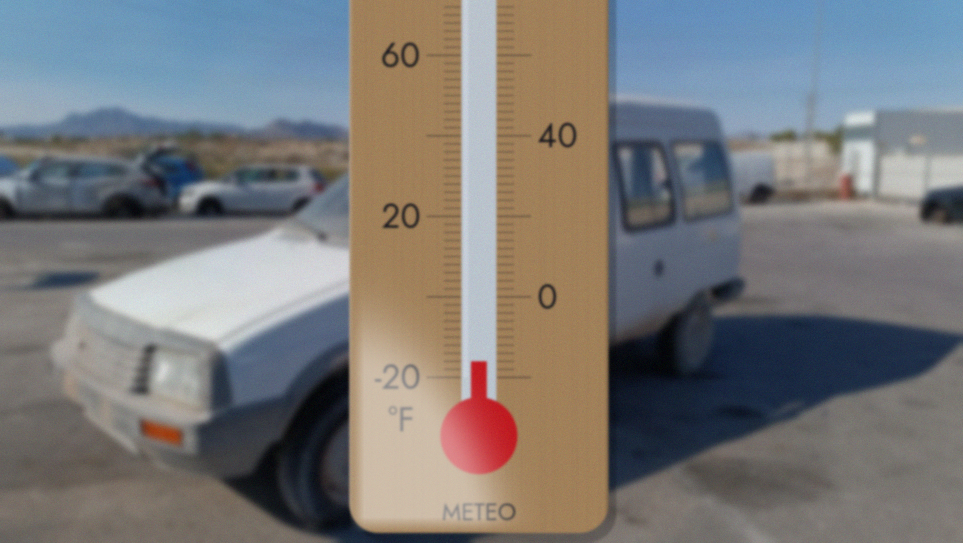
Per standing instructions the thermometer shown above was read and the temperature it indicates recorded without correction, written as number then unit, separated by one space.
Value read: -16 °F
